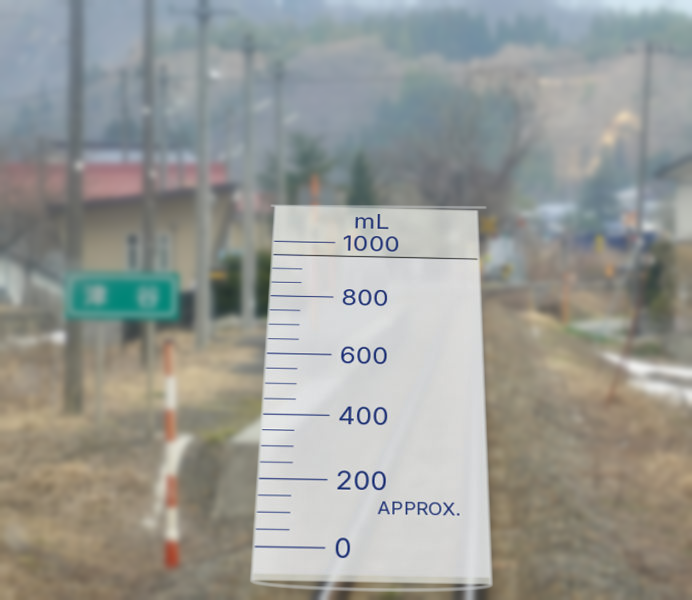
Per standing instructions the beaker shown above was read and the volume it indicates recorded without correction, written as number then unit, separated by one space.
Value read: 950 mL
